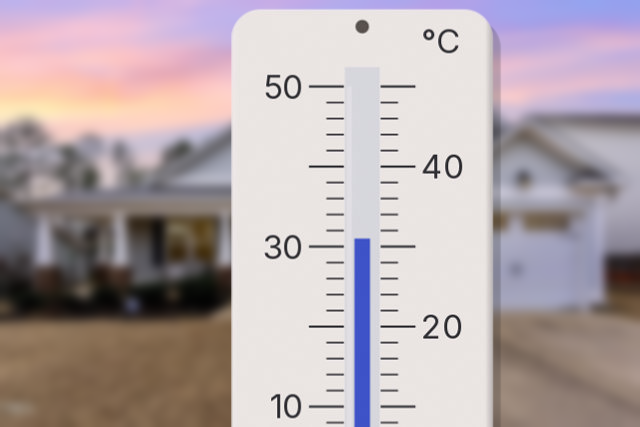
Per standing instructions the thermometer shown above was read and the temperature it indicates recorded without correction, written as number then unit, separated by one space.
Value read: 31 °C
